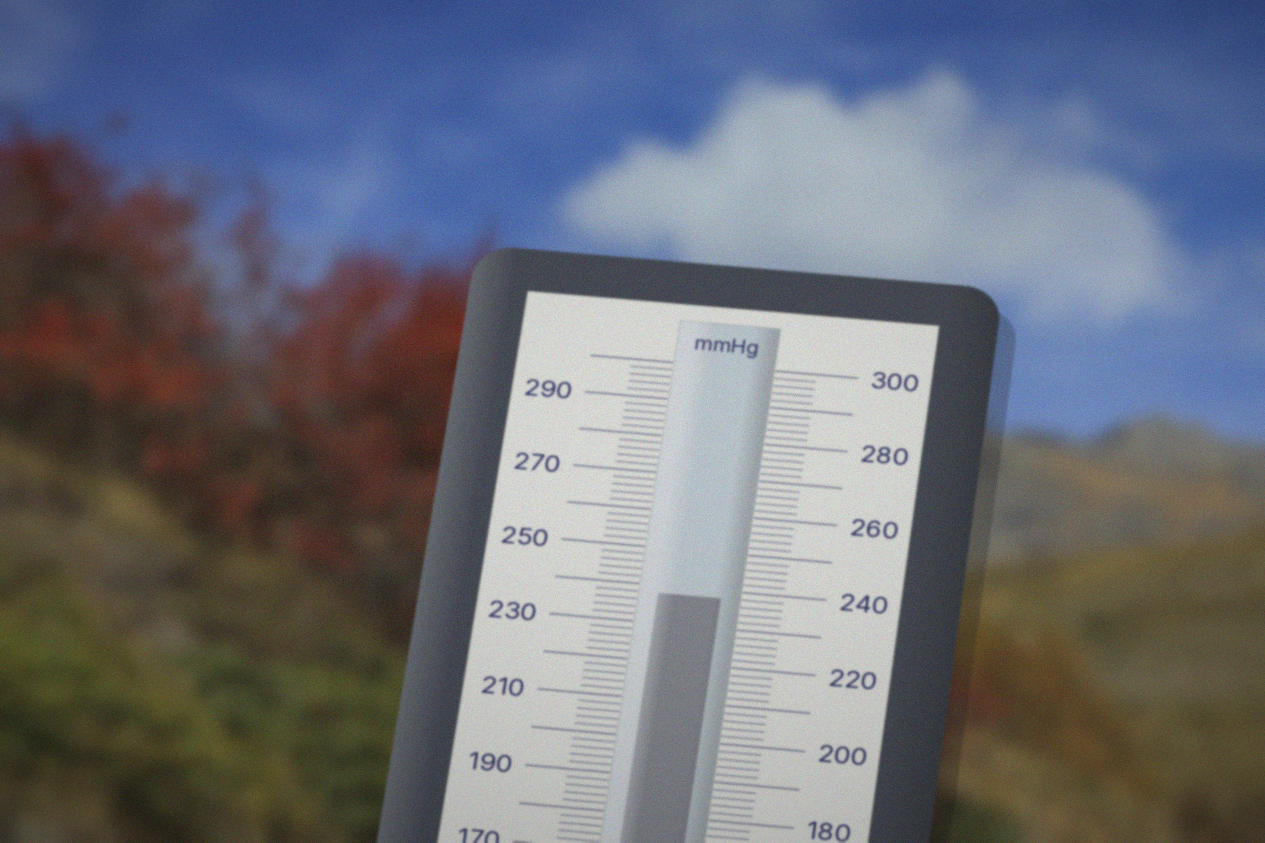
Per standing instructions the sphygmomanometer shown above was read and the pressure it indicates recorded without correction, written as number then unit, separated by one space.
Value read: 238 mmHg
